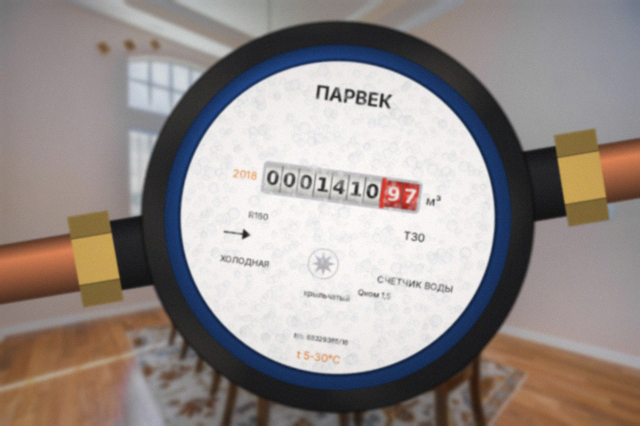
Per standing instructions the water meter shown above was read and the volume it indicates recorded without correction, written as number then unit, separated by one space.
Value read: 1410.97 m³
